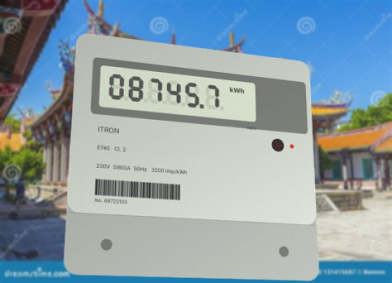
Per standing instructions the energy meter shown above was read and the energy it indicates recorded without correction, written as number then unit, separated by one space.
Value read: 8745.7 kWh
